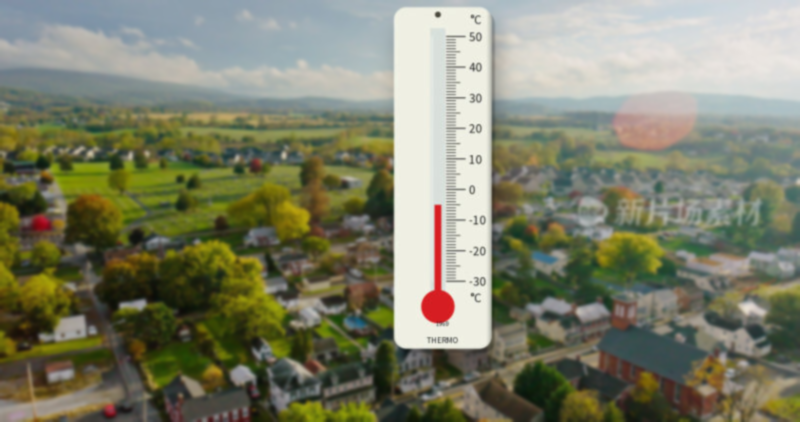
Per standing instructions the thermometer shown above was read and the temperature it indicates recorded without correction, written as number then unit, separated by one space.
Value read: -5 °C
